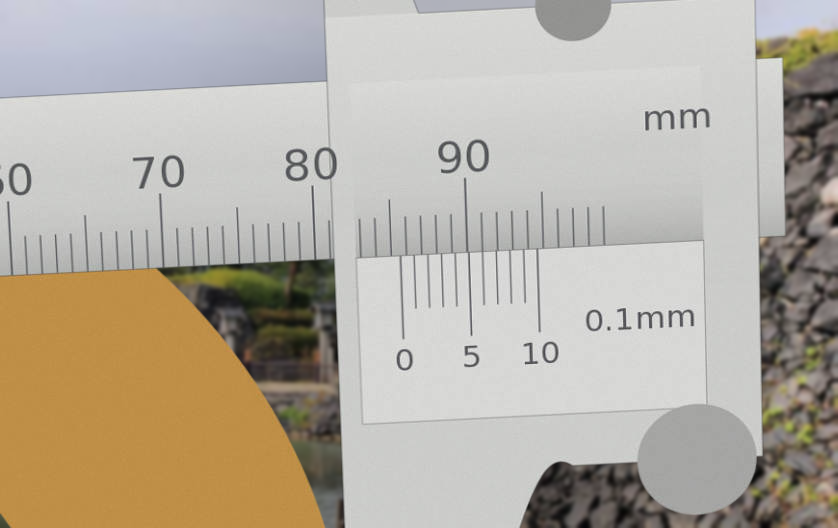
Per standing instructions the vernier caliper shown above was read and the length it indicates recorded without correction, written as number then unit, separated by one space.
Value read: 85.6 mm
